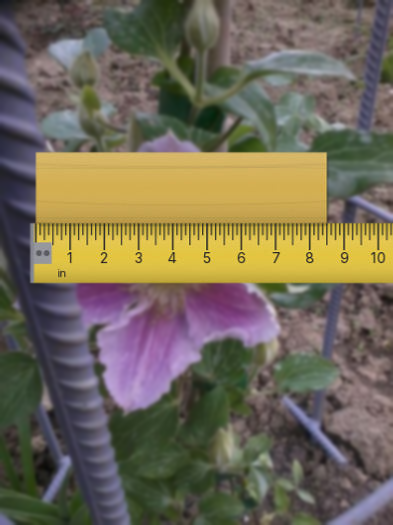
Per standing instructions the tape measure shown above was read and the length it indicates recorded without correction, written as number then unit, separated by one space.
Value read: 8.5 in
